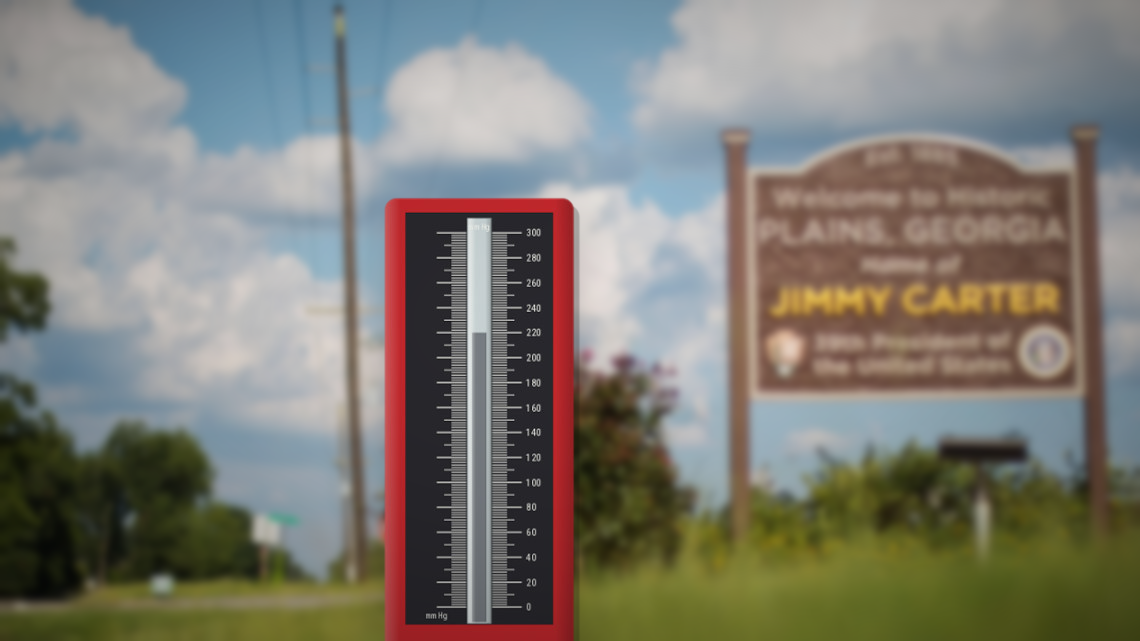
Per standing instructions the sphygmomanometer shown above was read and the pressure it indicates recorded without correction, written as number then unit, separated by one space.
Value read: 220 mmHg
